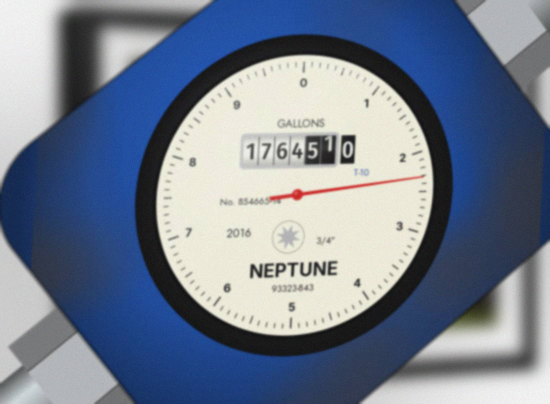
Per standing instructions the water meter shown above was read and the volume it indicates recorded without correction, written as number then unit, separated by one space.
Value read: 1764512.3 gal
